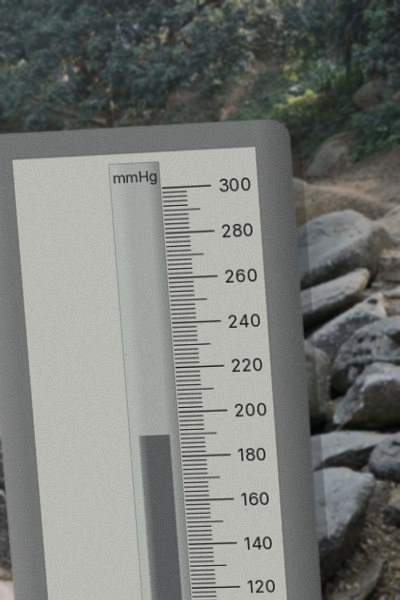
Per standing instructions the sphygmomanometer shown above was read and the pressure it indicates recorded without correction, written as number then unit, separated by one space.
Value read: 190 mmHg
